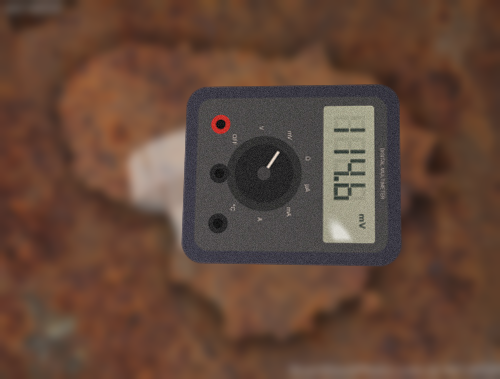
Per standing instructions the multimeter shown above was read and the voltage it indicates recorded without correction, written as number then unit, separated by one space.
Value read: 114.6 mV
